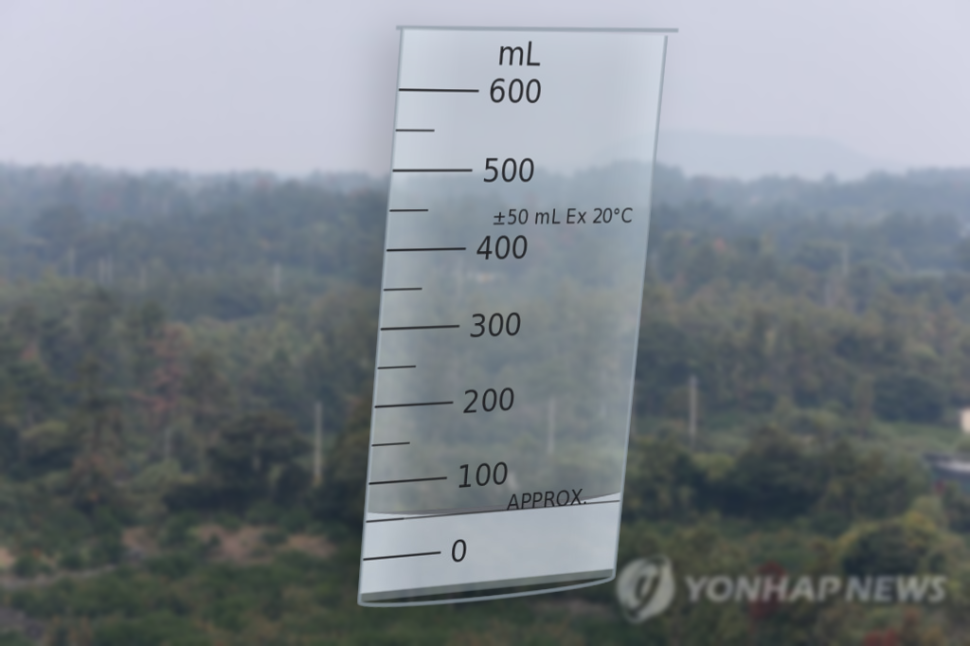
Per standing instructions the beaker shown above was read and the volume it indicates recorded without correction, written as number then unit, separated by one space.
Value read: 50 mL
